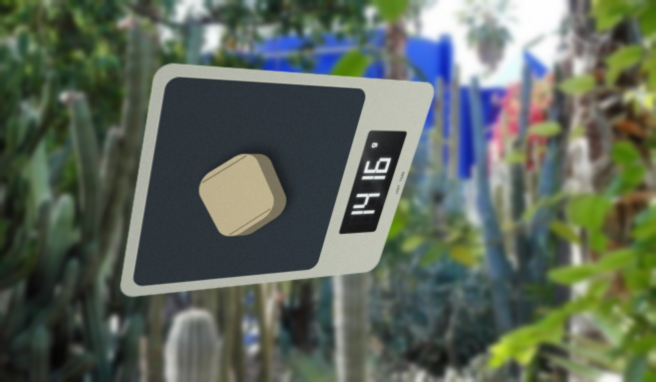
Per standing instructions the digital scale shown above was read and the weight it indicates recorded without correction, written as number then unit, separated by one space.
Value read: 1416 g
